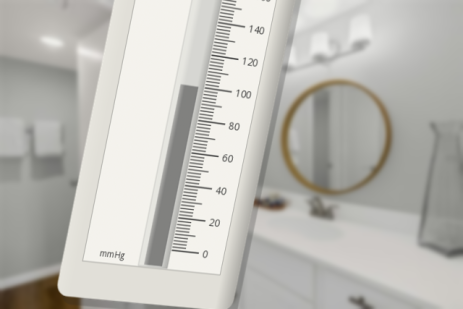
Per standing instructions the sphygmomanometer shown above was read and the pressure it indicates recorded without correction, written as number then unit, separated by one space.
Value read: 100 mmHg
